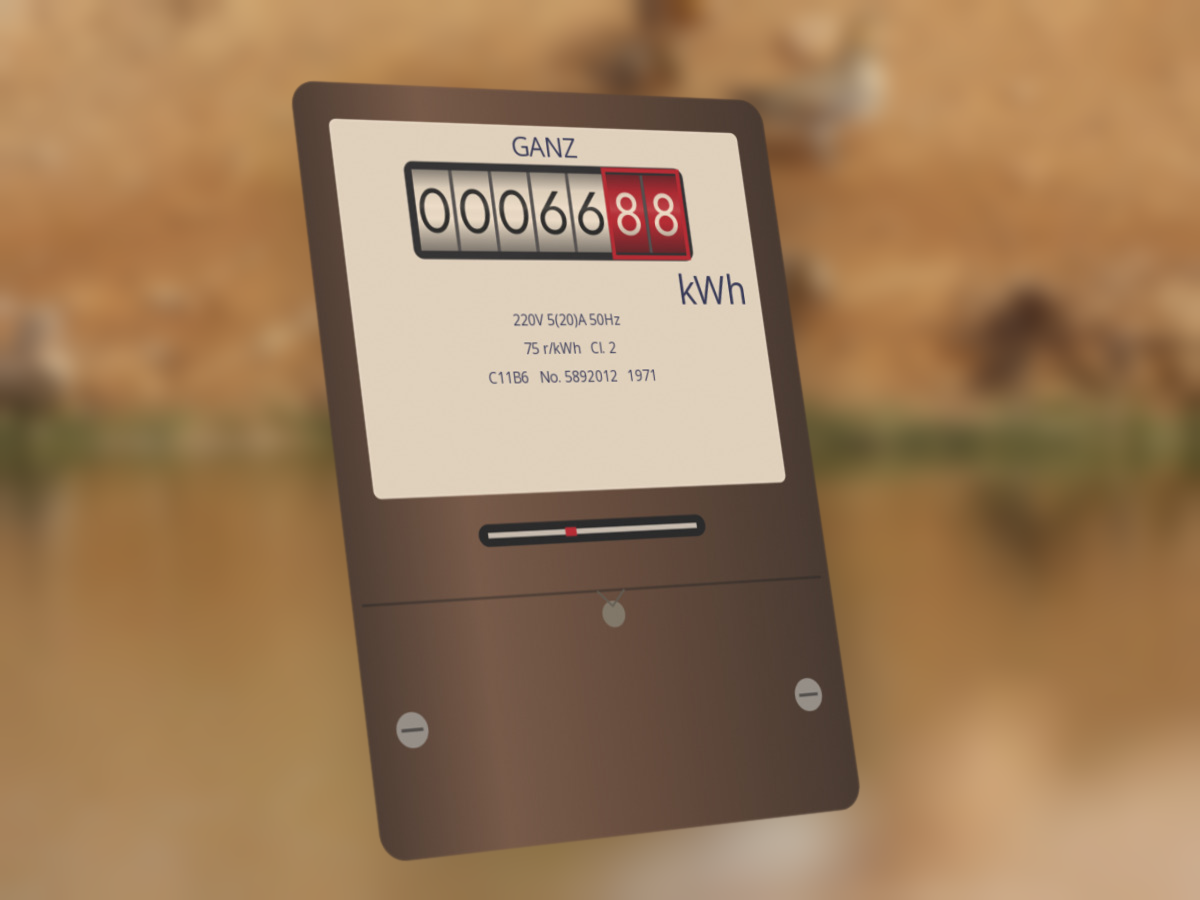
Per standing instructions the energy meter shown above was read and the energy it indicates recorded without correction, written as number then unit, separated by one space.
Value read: 66.88 kWh
